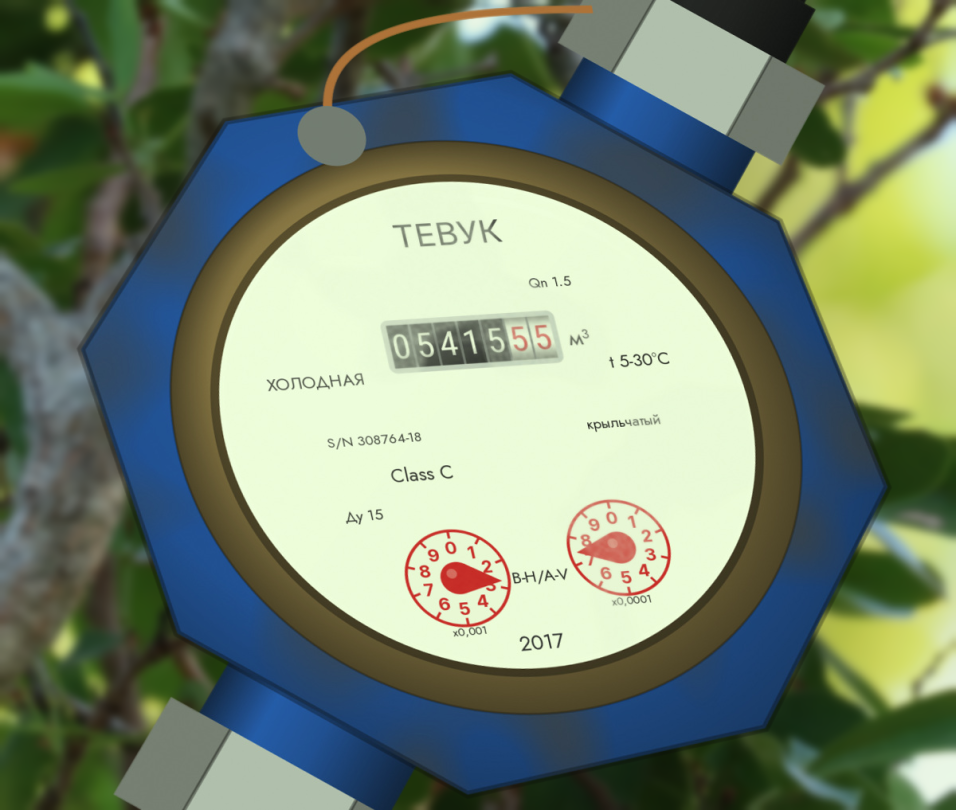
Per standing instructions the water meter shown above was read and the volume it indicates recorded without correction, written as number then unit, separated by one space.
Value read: 5415.5527 m³
